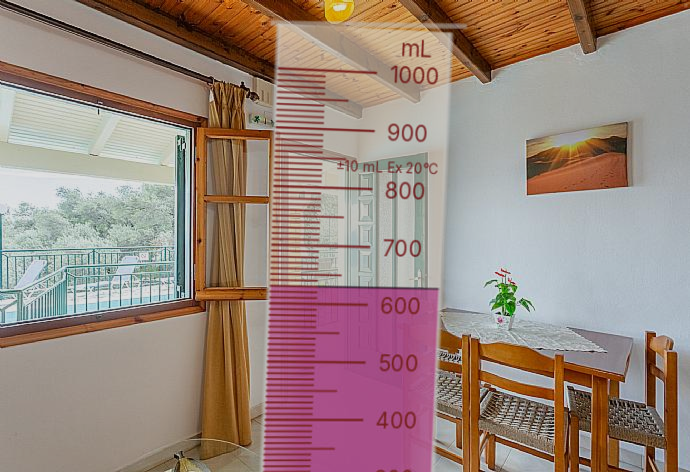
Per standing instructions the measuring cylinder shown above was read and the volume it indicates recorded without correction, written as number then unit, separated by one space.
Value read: 630 mL
